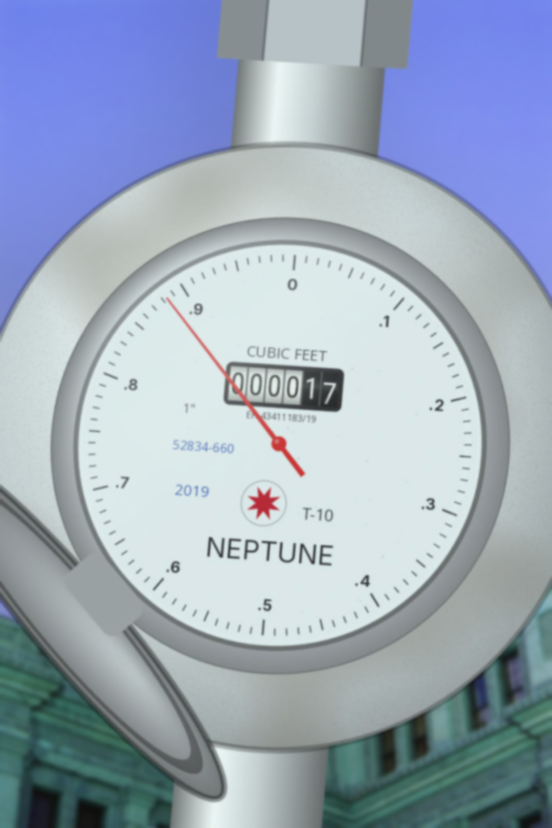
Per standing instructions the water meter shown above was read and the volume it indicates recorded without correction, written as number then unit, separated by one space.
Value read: 16.88 ft³
